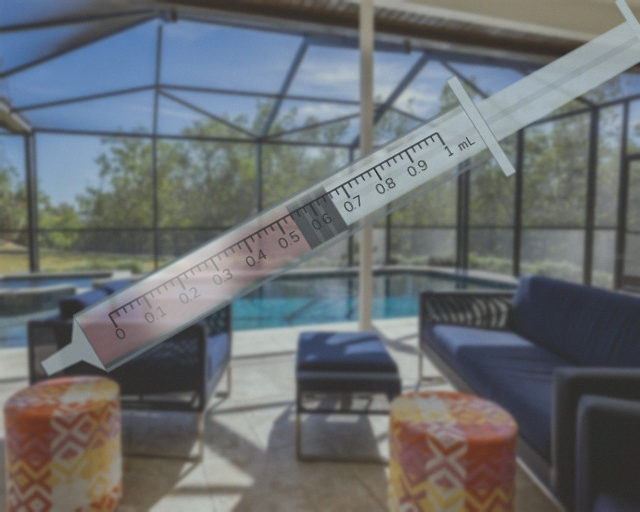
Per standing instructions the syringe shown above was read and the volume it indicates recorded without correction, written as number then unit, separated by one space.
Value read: 0.54 mL
